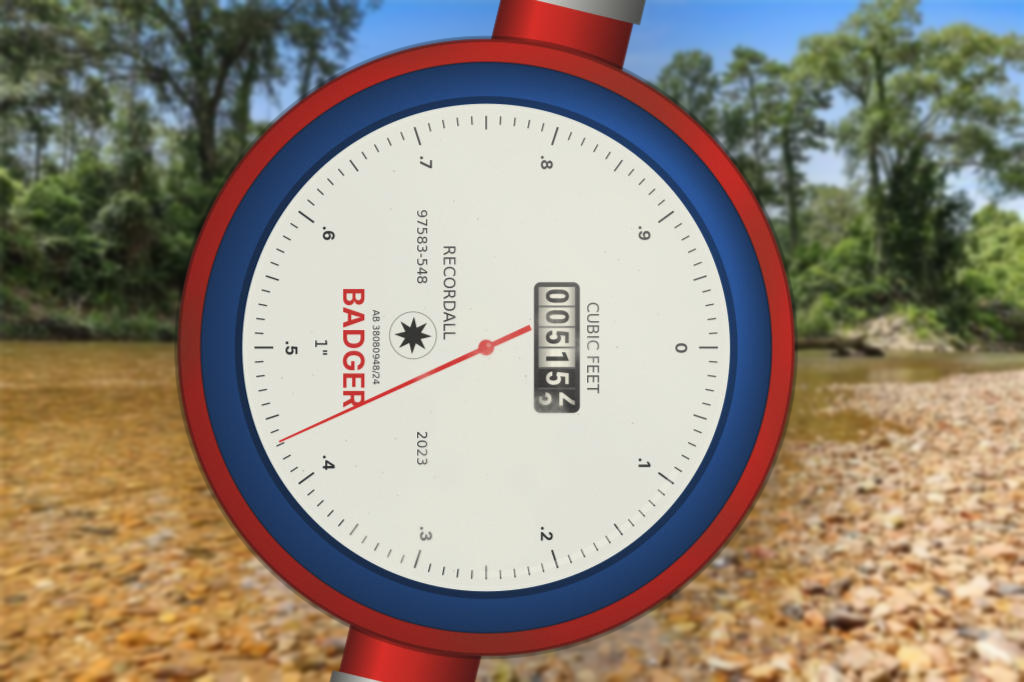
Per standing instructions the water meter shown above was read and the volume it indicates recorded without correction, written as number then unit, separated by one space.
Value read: 5152.43 ft³
